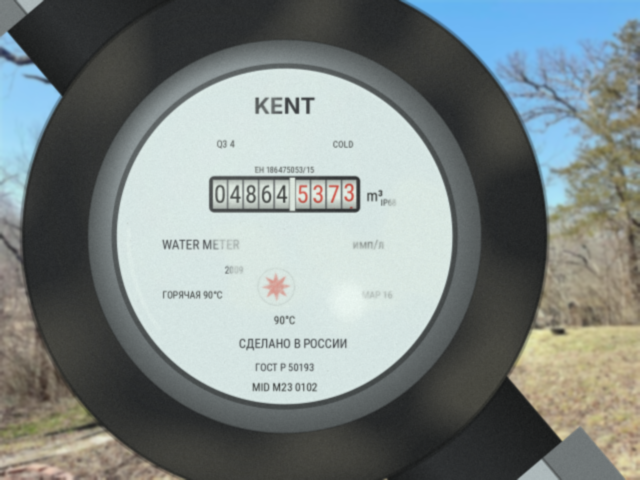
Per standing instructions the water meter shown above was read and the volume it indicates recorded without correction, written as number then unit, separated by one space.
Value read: 4864.5373 m³
